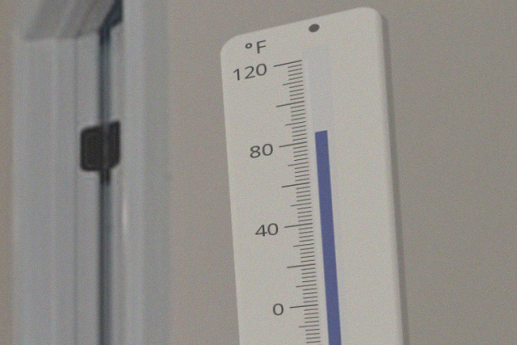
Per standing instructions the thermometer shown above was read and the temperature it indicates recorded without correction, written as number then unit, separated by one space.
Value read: 84 °F
